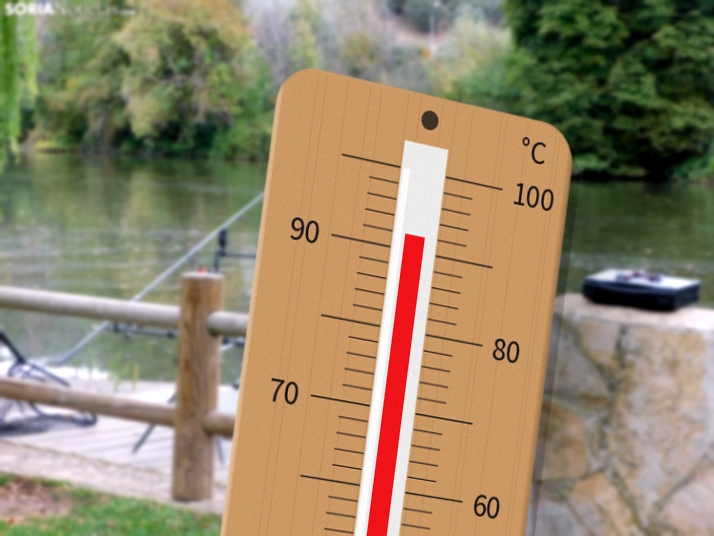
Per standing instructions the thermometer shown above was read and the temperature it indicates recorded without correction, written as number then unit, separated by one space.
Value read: 92 °C
